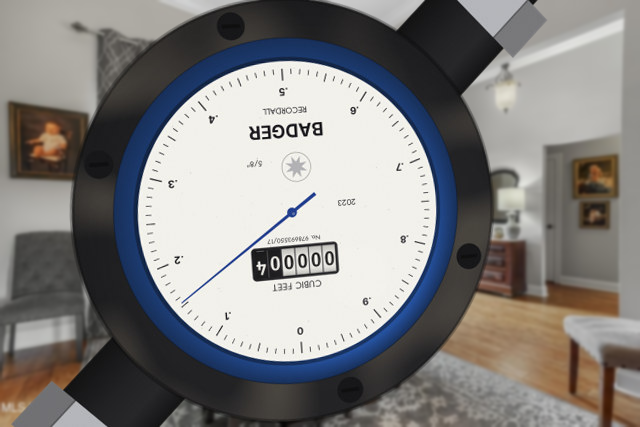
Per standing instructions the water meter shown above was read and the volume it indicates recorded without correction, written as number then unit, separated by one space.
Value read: 4.15 ft³
